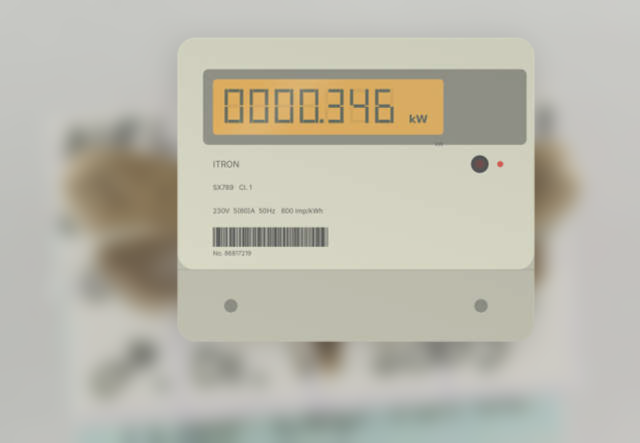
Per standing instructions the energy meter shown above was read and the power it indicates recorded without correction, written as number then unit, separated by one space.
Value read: 0.346 kW
